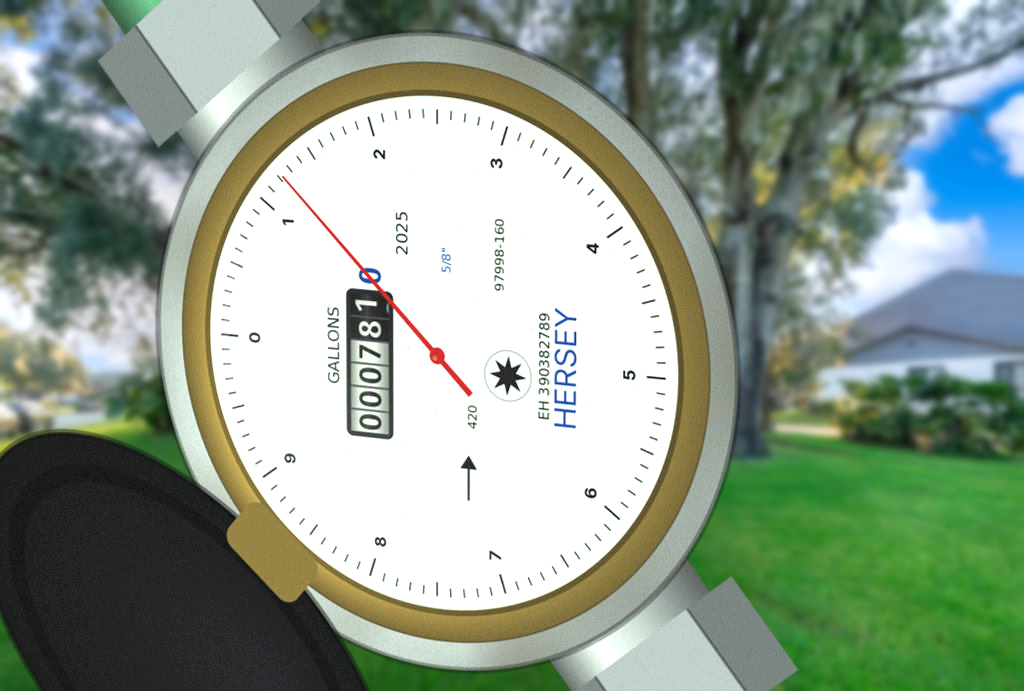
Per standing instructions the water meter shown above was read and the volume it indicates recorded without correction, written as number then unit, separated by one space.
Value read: 7811.2 gal
